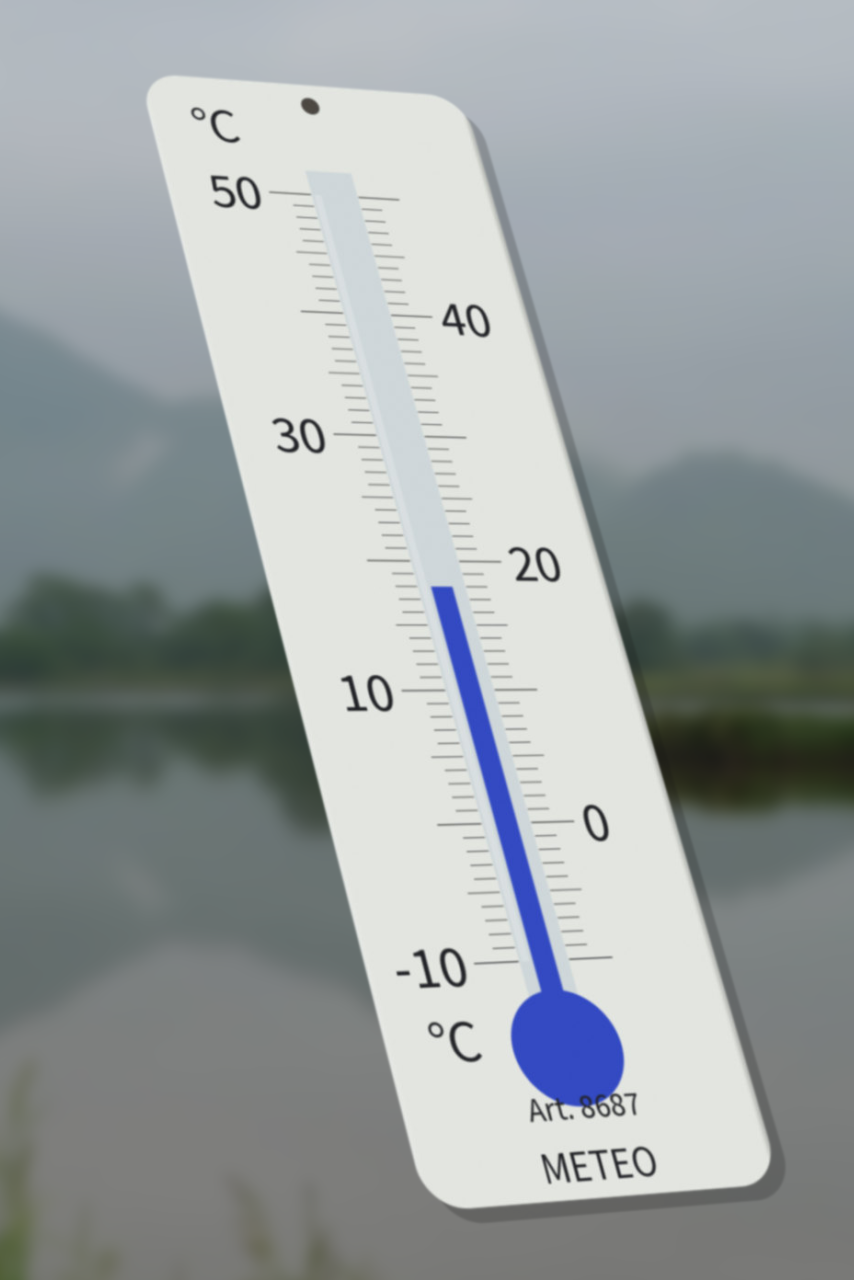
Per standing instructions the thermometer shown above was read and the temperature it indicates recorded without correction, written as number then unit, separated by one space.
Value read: 18 °C
